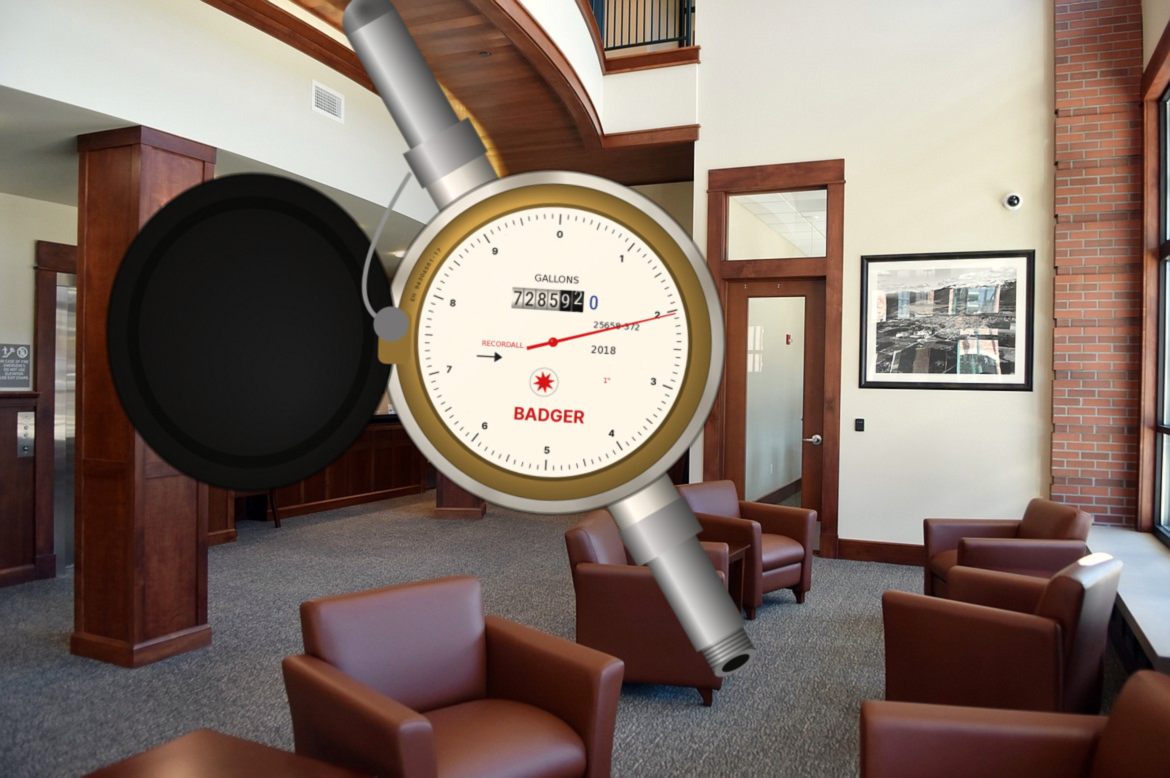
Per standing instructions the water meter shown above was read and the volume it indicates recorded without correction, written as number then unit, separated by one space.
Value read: 7285922.0 gal
